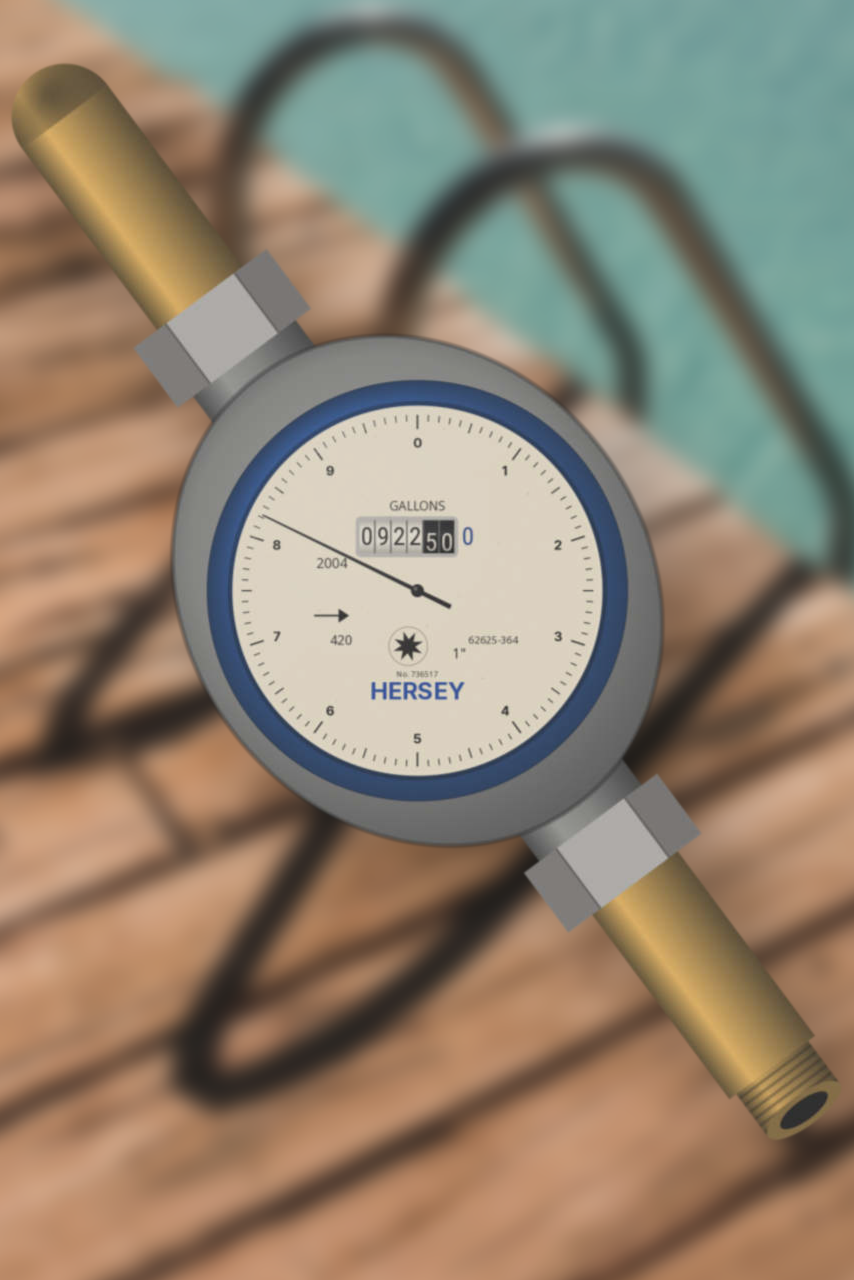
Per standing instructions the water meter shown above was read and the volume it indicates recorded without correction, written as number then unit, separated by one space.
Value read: 922498.2 gal
